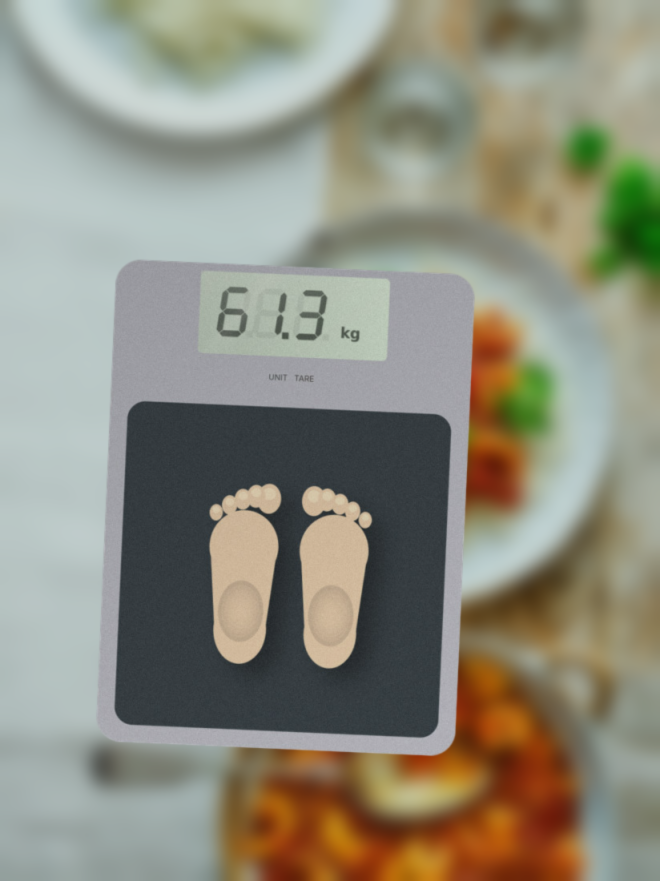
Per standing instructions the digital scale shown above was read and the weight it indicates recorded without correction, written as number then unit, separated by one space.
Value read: 61.3 kg
